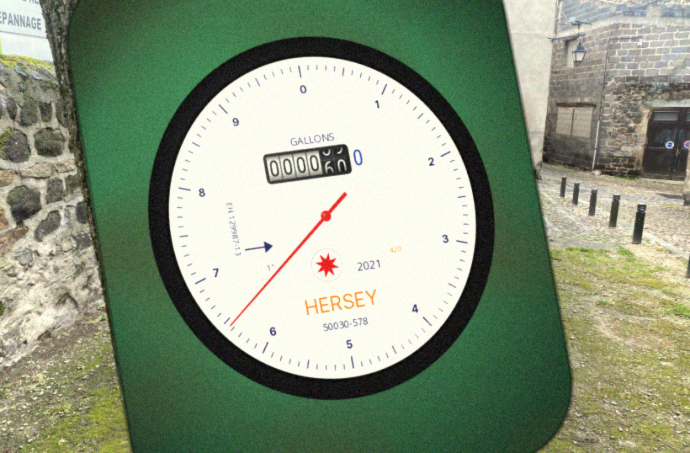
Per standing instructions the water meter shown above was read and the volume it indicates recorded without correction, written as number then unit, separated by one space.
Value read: 596.4 gal
